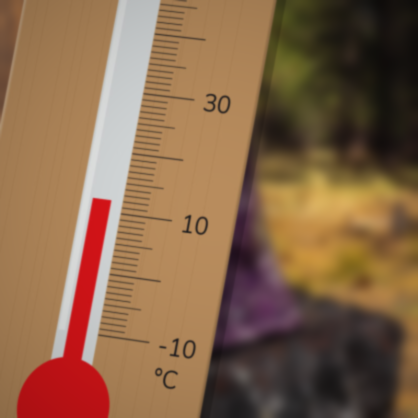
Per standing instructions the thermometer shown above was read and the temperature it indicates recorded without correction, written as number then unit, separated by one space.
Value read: 12 °C
